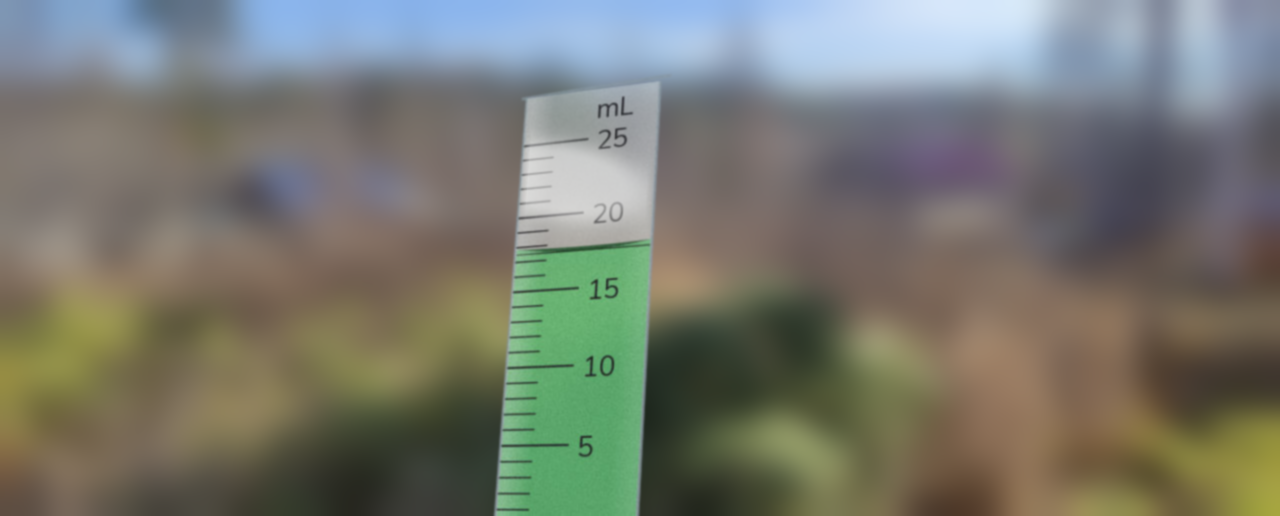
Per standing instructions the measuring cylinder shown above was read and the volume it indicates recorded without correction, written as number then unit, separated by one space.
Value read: 17.5 mL
